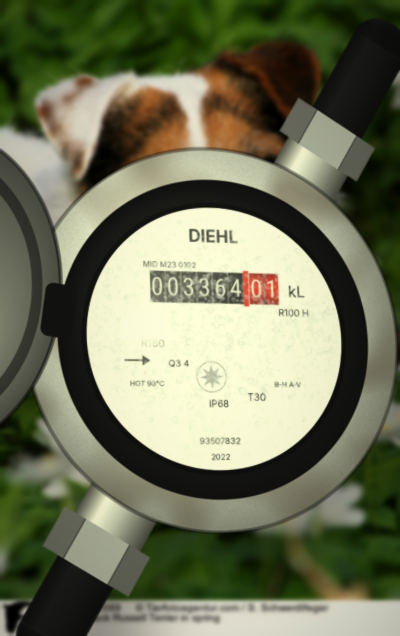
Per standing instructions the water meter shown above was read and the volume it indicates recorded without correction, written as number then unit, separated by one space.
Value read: 3364.01 kL
